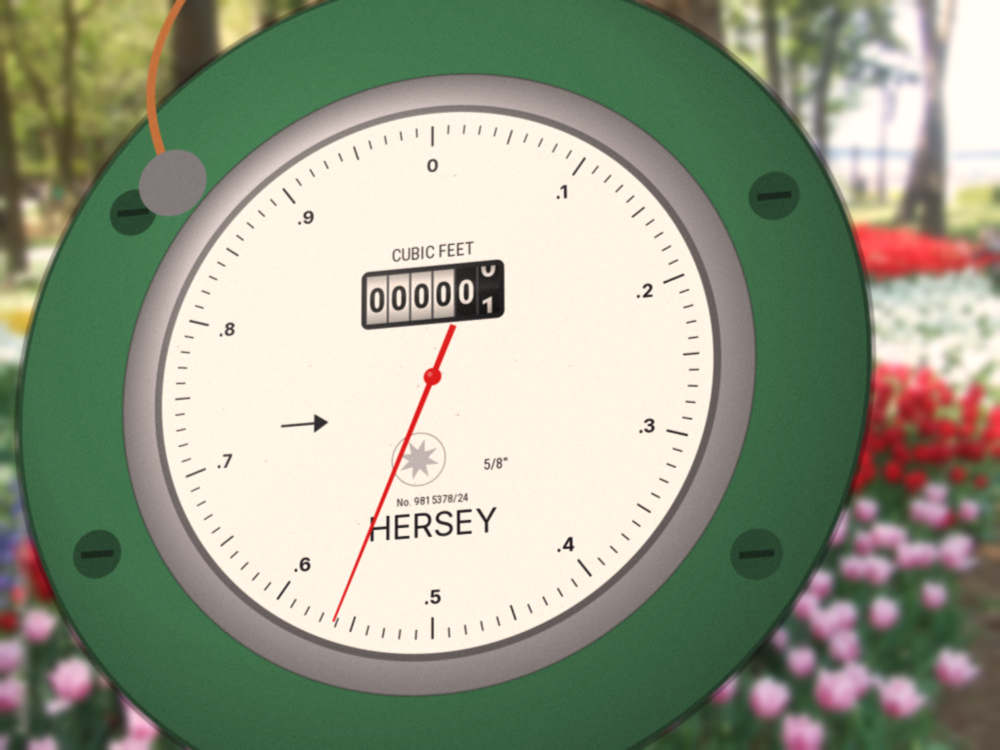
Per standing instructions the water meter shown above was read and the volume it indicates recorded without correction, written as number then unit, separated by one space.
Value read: 0.56 ft³
